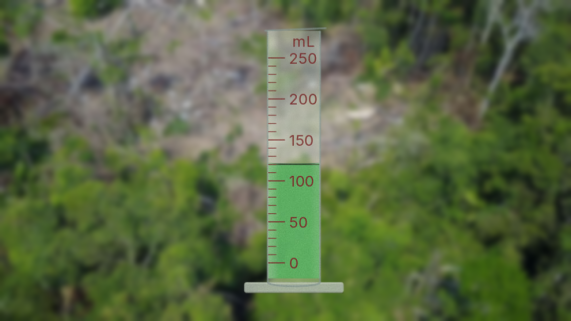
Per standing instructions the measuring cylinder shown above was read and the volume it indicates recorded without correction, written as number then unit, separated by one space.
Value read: 120 mL
